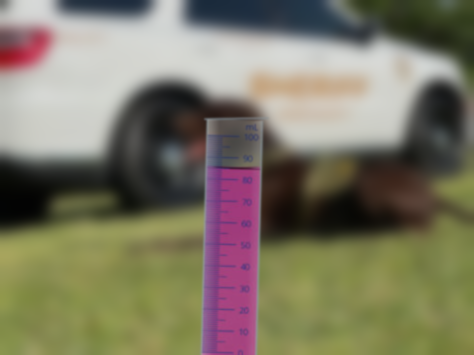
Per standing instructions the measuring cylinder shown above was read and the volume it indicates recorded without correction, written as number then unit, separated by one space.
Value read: 85 mL
